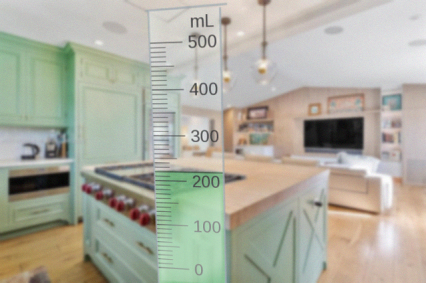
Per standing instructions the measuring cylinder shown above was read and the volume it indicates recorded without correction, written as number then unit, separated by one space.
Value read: 220 mL
